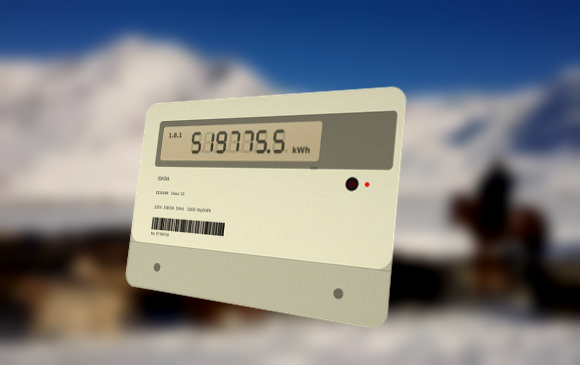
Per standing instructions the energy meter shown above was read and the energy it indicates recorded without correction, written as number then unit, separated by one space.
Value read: 519775.5 kWh
